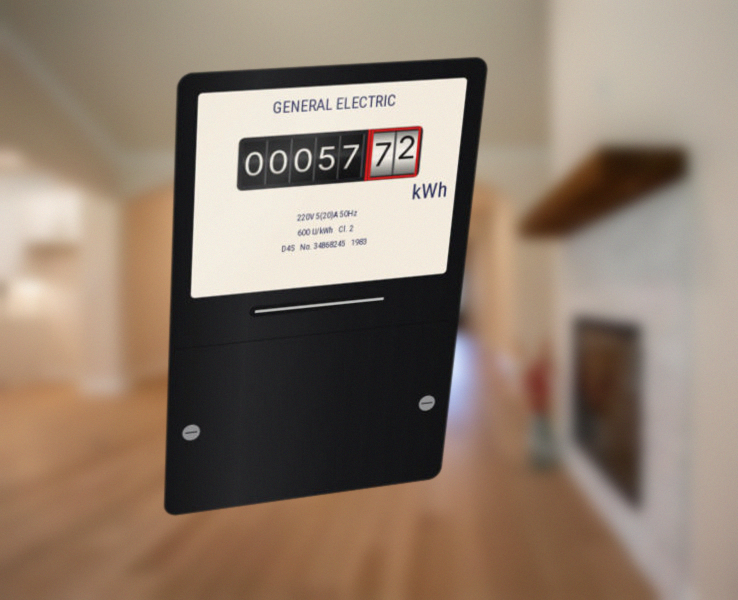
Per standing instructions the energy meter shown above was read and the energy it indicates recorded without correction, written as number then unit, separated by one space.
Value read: 57.72 kWh
